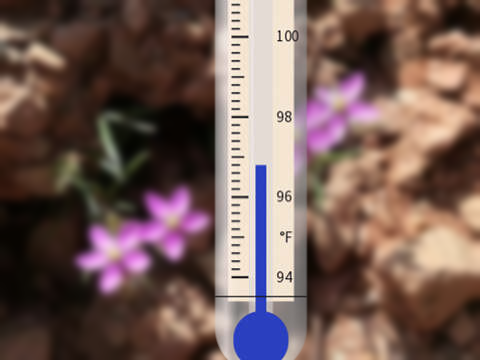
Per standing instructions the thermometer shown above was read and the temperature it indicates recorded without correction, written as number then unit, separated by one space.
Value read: 96.8 °F
